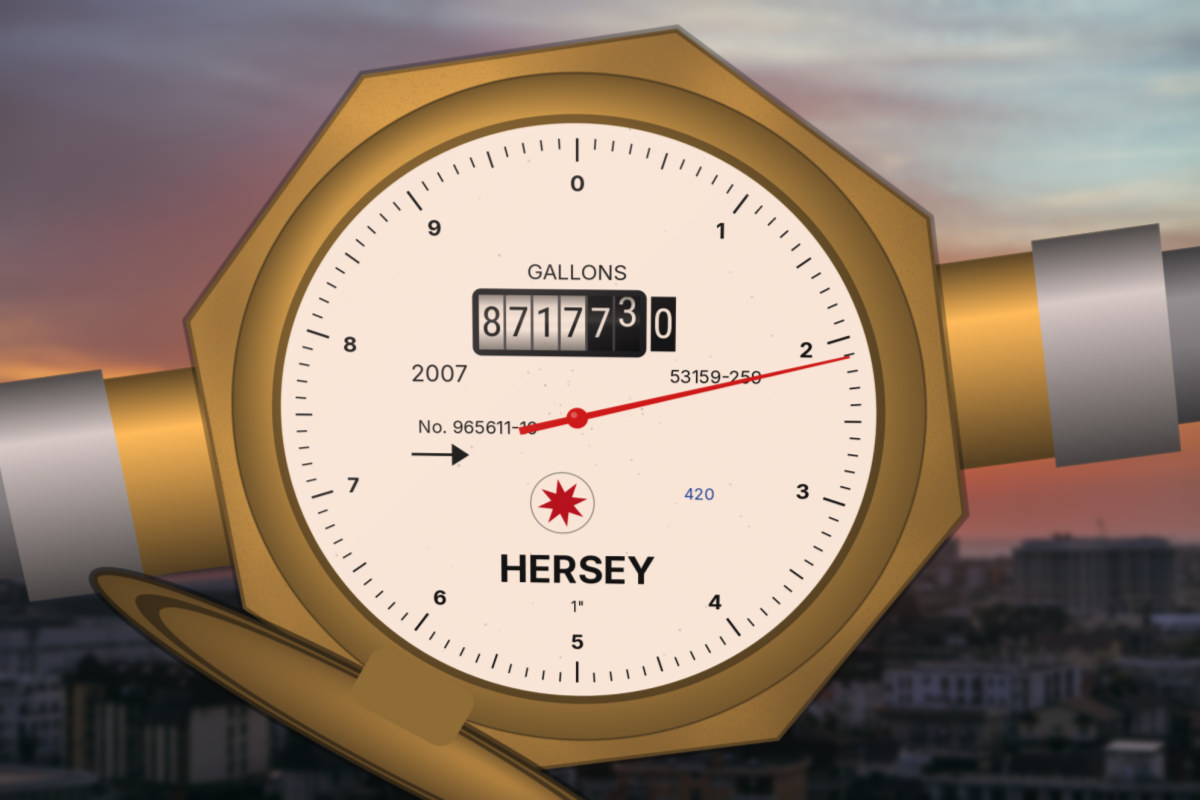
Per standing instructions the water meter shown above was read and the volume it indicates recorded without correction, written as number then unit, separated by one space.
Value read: 8717732.1 gal
